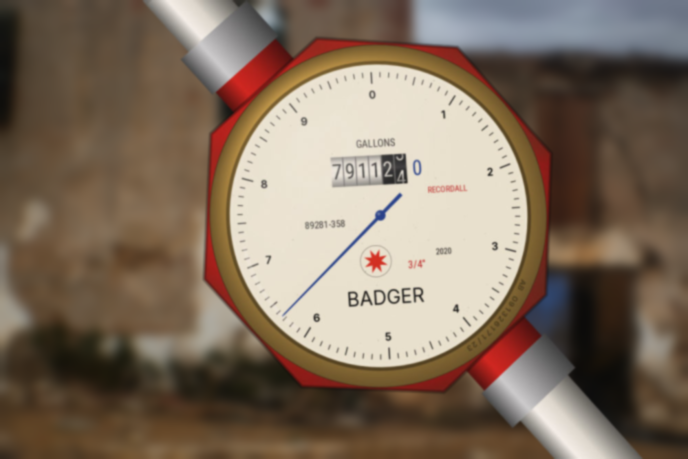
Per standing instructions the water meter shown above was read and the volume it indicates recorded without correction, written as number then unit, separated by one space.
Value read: 7911236.3 gal
